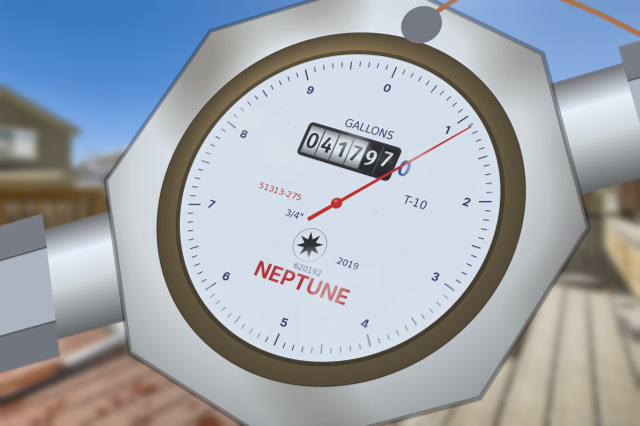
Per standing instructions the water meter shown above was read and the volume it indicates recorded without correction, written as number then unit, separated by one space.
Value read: 417971.1 gal
